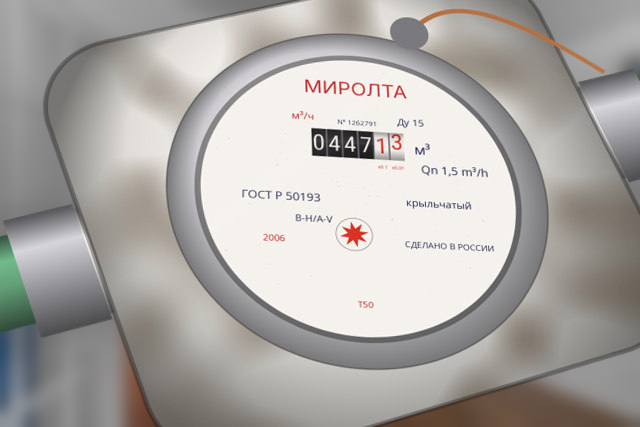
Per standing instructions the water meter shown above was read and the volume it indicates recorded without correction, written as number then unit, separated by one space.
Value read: 447.13 m³
